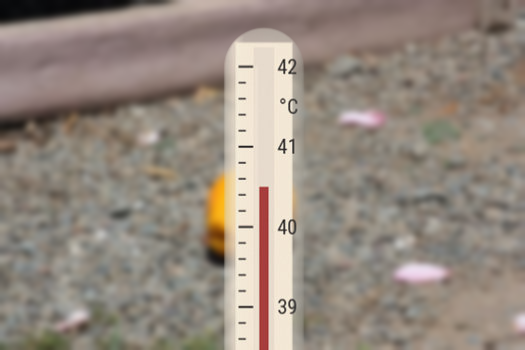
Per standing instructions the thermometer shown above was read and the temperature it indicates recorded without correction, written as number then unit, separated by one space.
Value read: 40.5 °C
